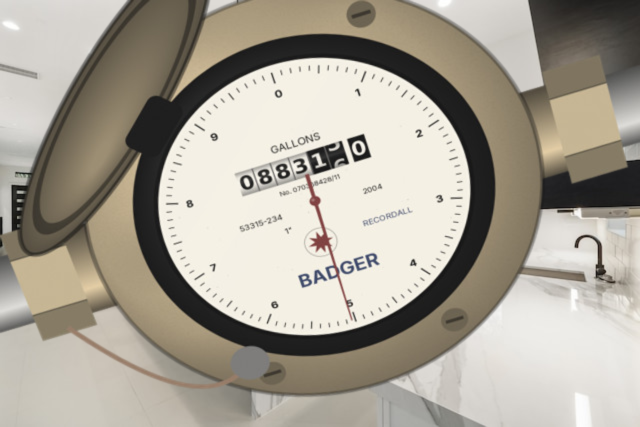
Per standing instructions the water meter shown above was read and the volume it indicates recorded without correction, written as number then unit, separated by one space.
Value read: 883155.0 gal
